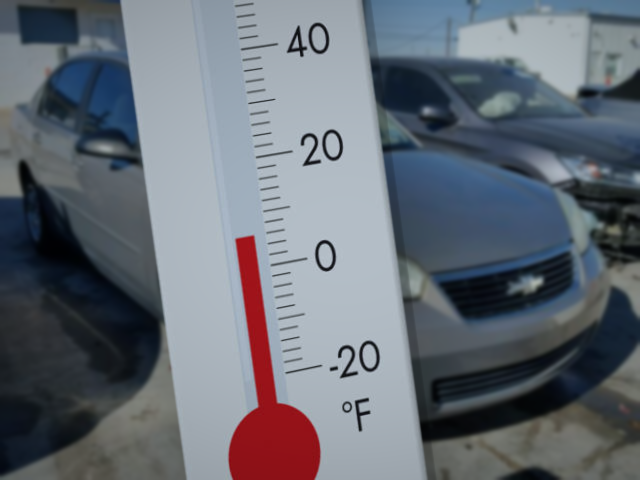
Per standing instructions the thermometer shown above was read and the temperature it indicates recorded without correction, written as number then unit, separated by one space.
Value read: 6 °F
